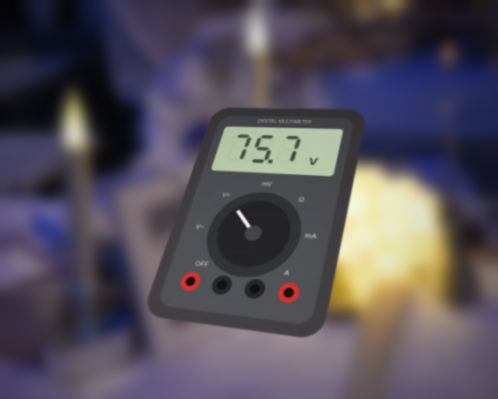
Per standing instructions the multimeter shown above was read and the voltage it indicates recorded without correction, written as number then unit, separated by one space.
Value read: 75.7 V
